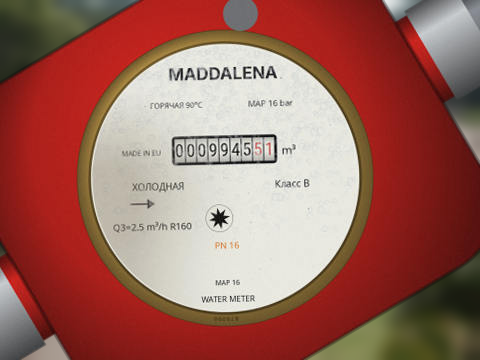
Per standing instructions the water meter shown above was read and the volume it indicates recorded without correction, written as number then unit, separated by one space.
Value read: 9945.51 m³
